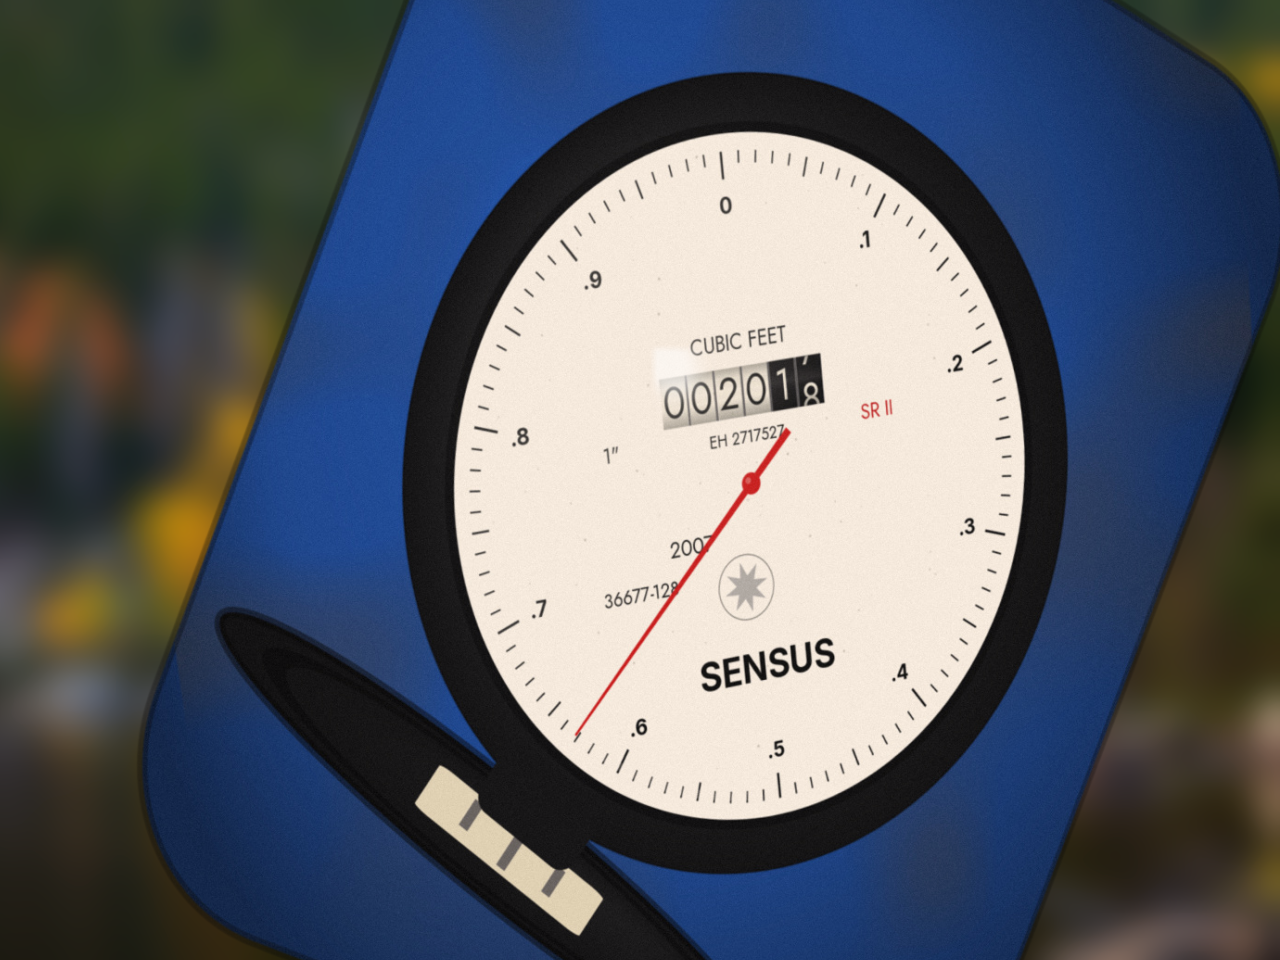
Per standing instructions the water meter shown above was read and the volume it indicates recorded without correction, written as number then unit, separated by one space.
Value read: 2017.63 ft³
